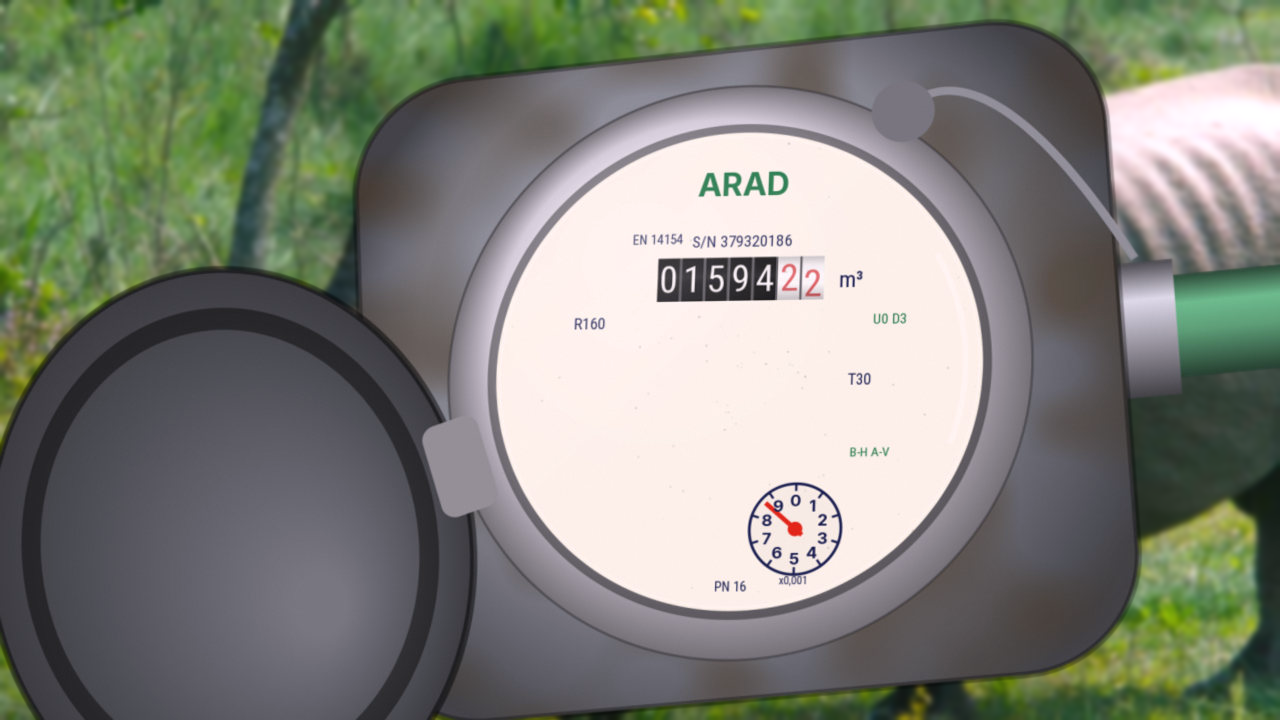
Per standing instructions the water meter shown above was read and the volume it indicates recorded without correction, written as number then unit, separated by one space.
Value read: 1594.218 m³
